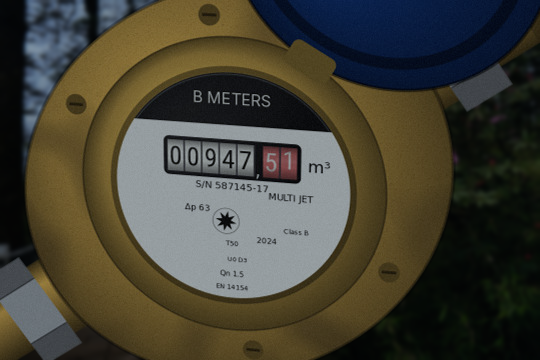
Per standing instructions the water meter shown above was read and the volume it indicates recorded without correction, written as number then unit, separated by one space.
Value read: 947.51 m³
